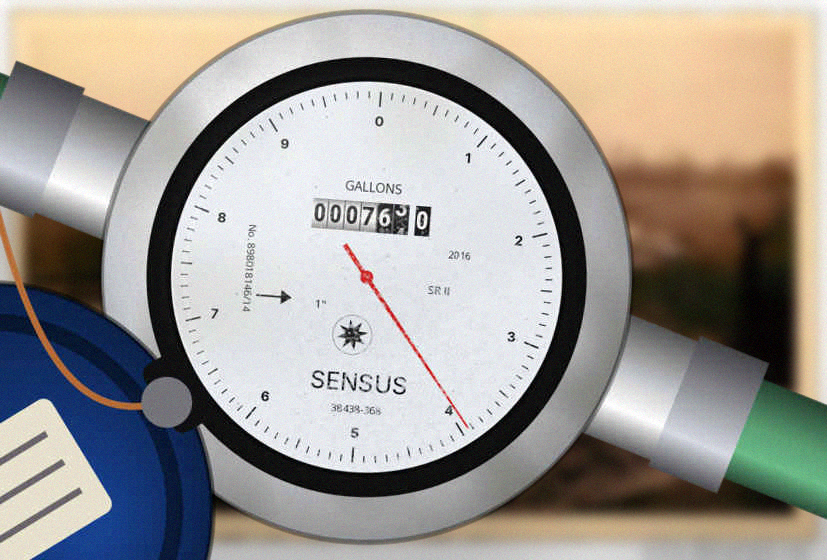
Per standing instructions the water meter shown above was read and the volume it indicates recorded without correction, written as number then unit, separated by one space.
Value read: 7633.9 gal
